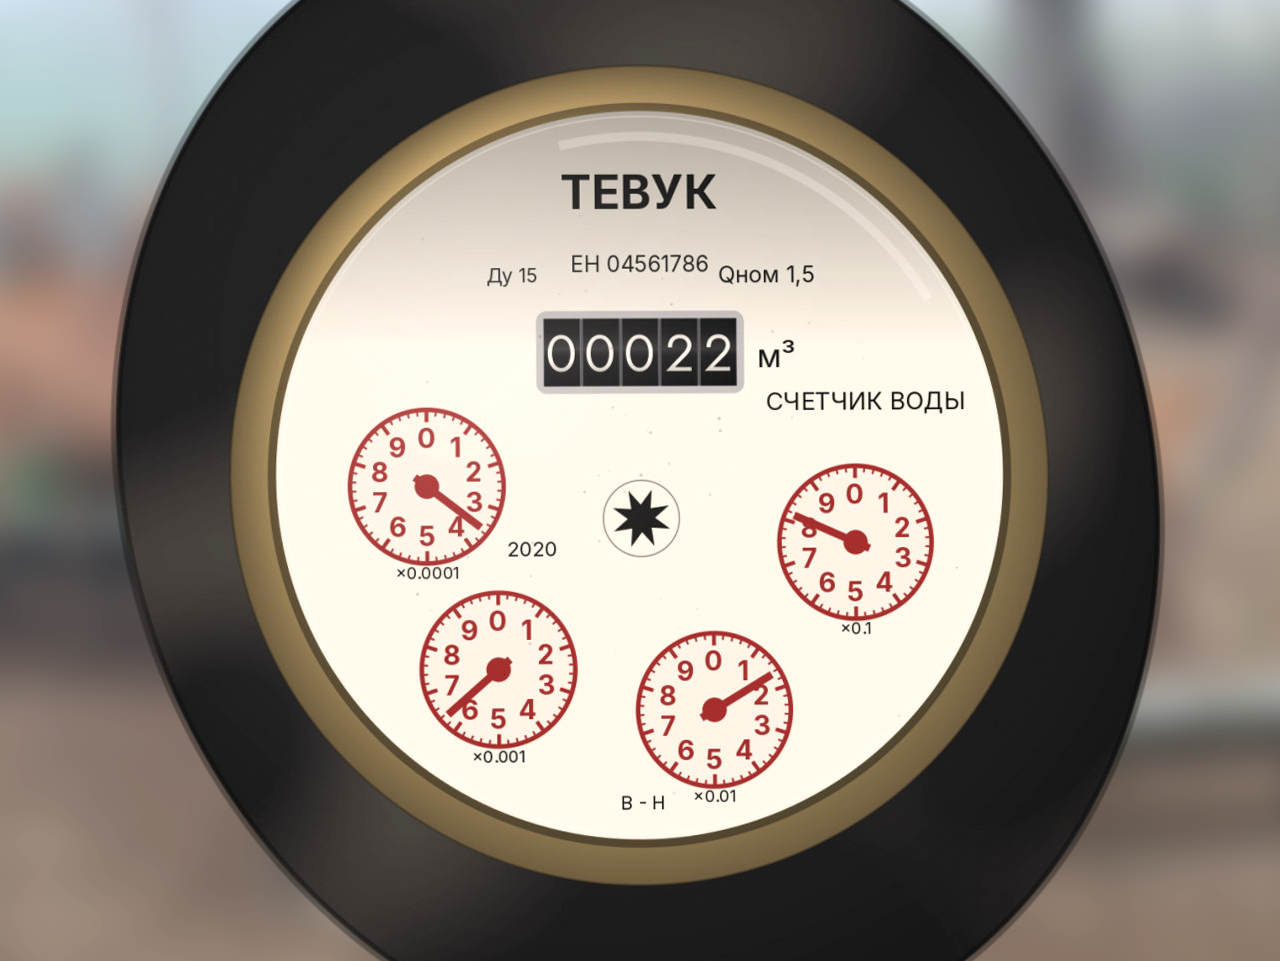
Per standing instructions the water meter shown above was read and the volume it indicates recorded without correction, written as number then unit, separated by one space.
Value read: 22.8163 m³
